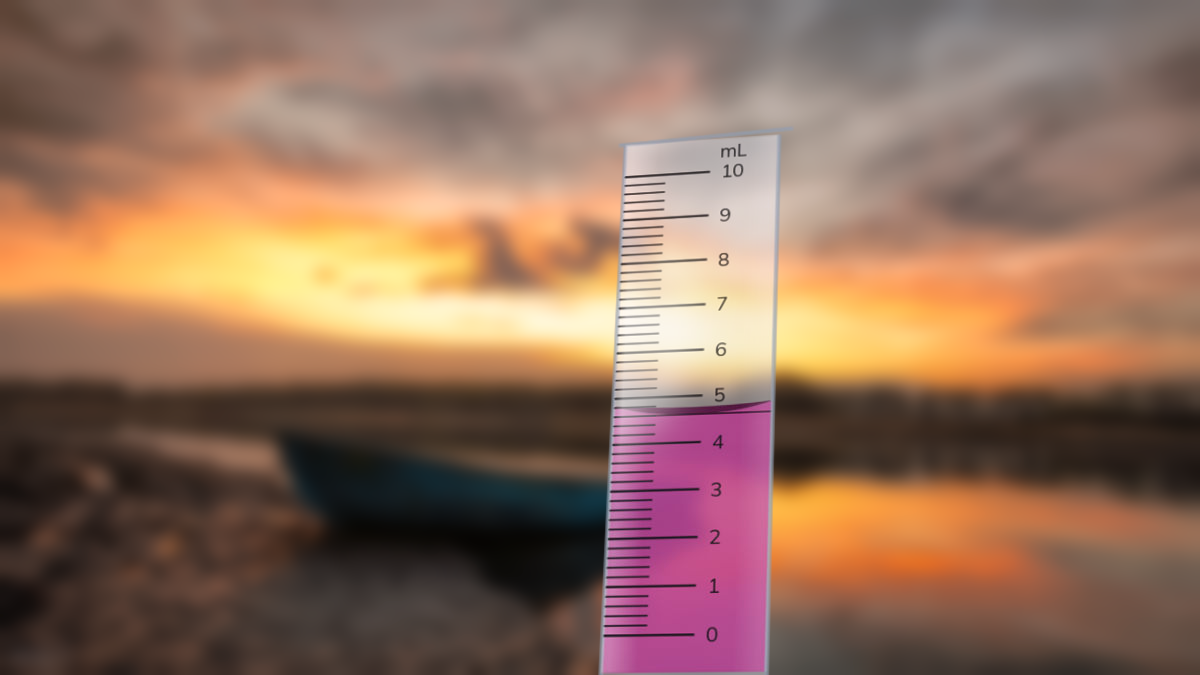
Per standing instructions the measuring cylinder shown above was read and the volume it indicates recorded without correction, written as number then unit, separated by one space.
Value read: 4.6 mL
